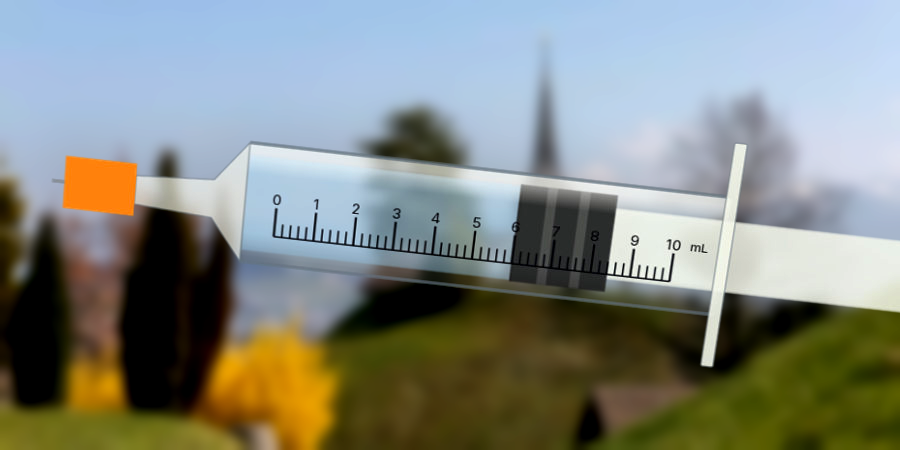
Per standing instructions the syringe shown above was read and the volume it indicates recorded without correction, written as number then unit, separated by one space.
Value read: 6 mL
